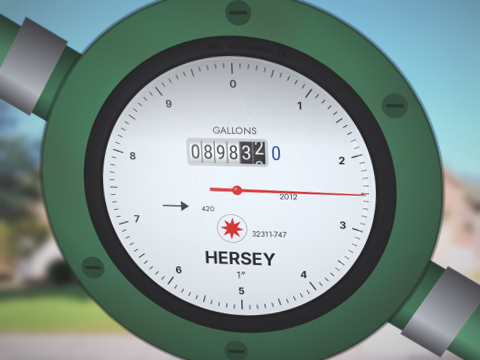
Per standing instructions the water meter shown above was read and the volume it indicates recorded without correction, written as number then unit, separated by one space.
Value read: 898322.5 gal
